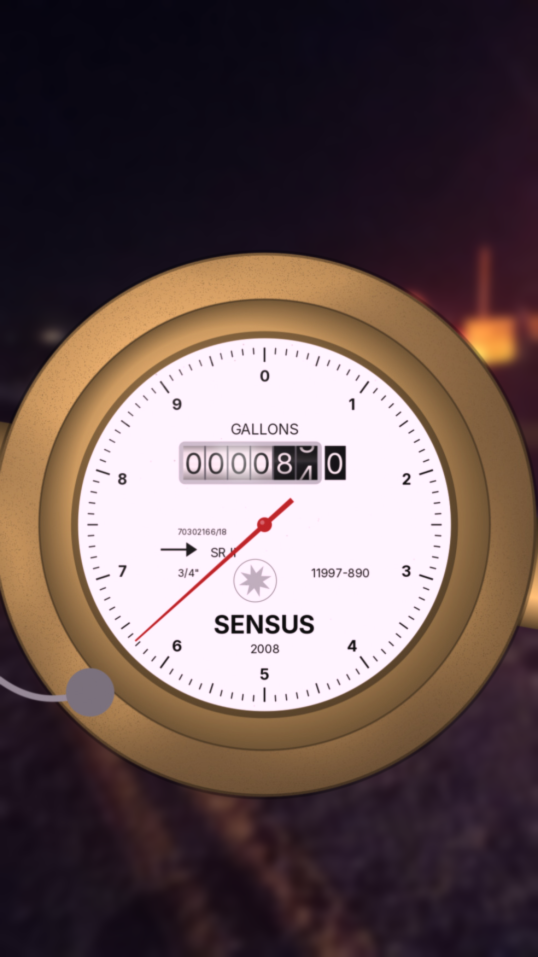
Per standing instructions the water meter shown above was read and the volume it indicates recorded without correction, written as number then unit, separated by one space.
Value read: 836.3 gal
